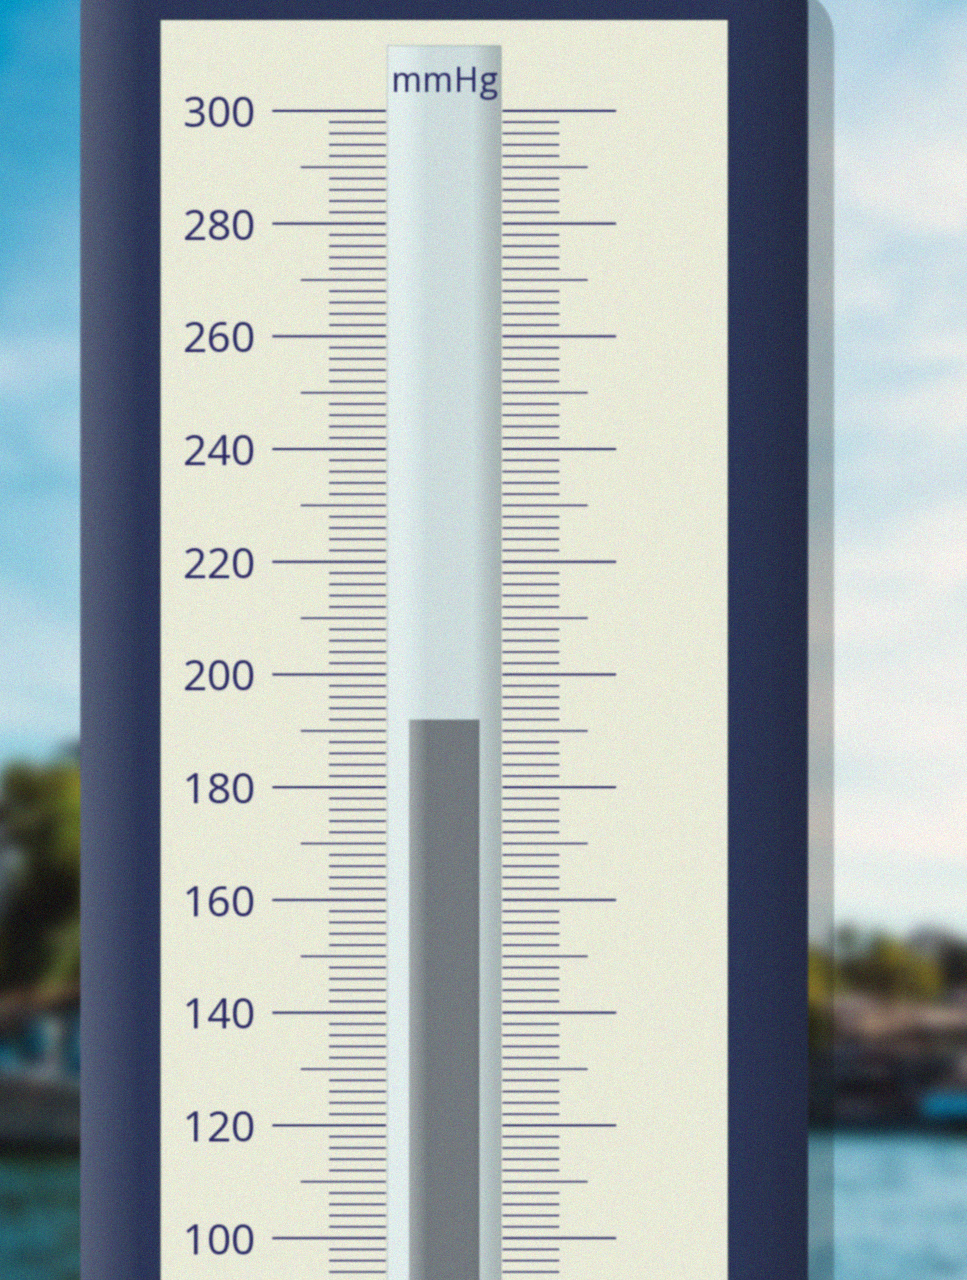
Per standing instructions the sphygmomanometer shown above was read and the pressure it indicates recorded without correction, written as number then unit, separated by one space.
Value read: 192 mmHg
